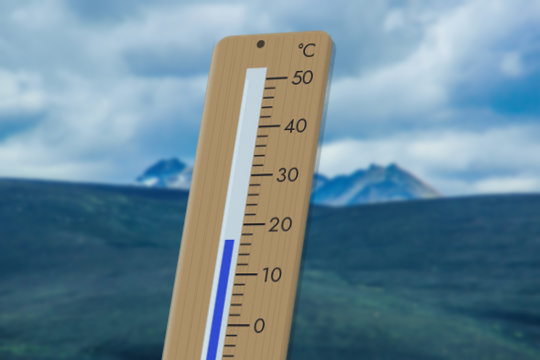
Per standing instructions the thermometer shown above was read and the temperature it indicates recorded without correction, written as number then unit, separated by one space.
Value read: 17 °C
